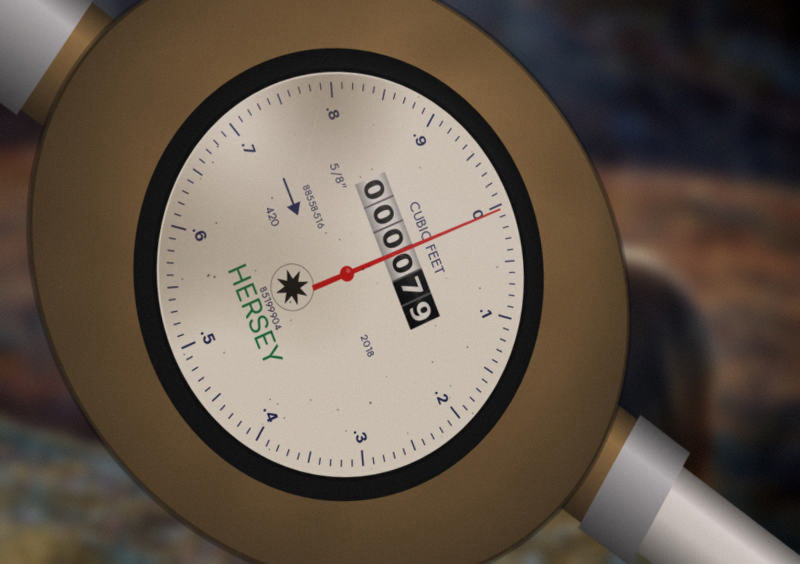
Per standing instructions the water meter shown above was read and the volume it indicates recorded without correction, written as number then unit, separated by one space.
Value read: 79.00 ft³
